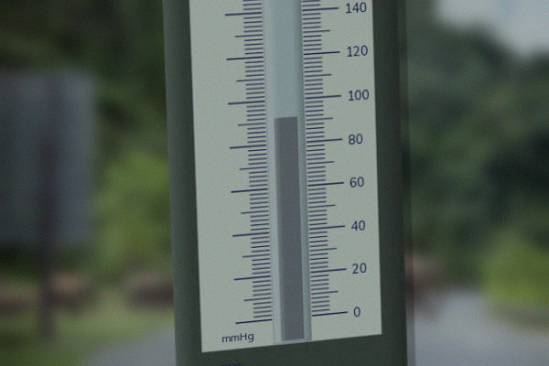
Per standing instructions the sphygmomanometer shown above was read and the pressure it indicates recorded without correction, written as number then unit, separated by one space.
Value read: 92 mmHg
